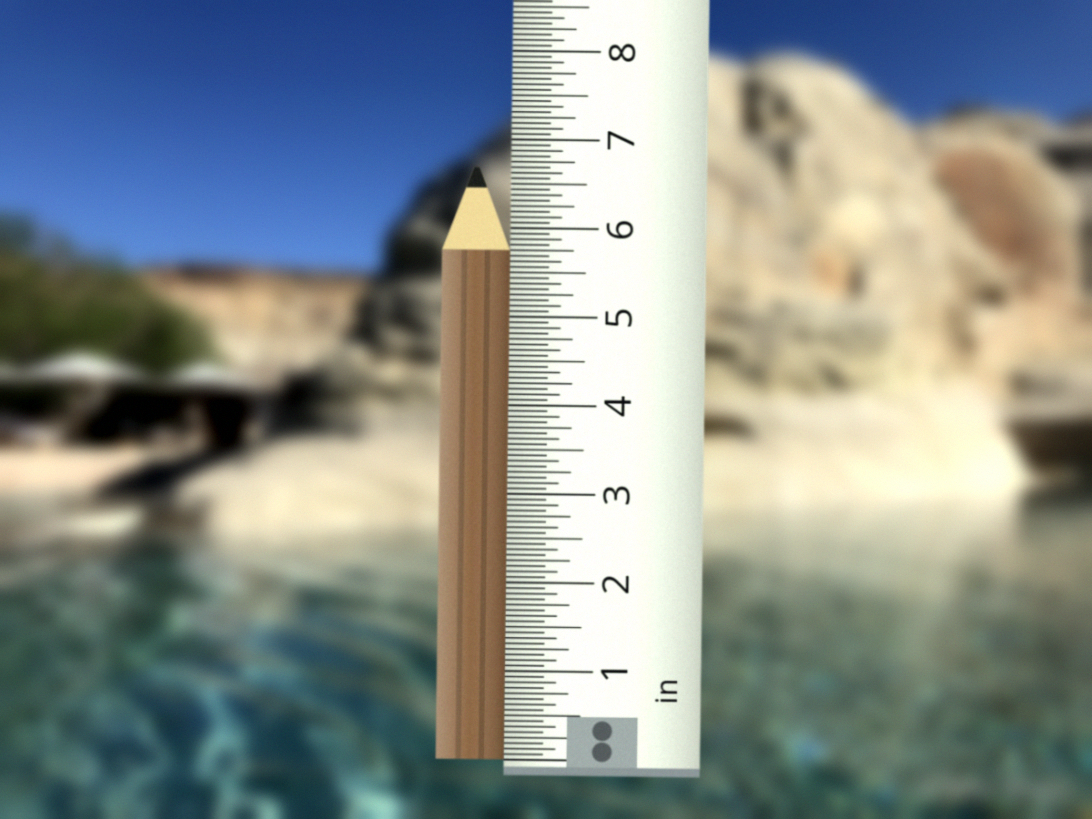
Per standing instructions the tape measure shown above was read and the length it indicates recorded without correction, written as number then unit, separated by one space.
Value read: 6.6875 in
